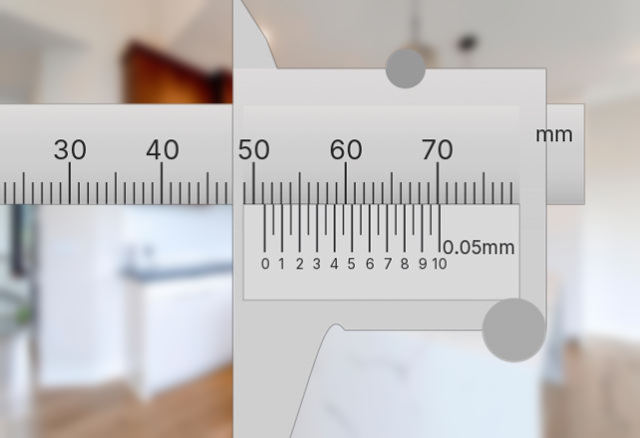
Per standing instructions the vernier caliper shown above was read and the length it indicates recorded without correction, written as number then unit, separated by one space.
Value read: 51.2 mm
